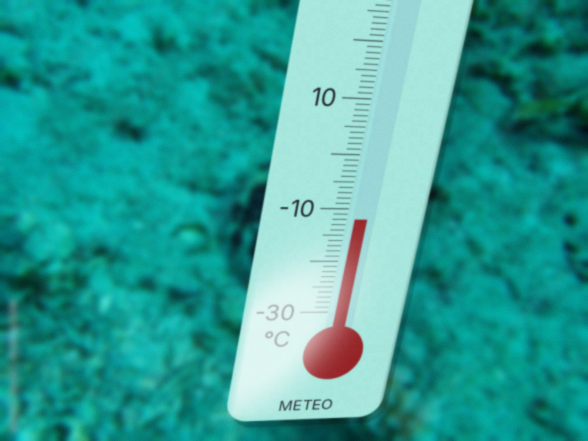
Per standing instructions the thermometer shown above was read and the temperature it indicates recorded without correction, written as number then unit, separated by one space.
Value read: -12 °C
